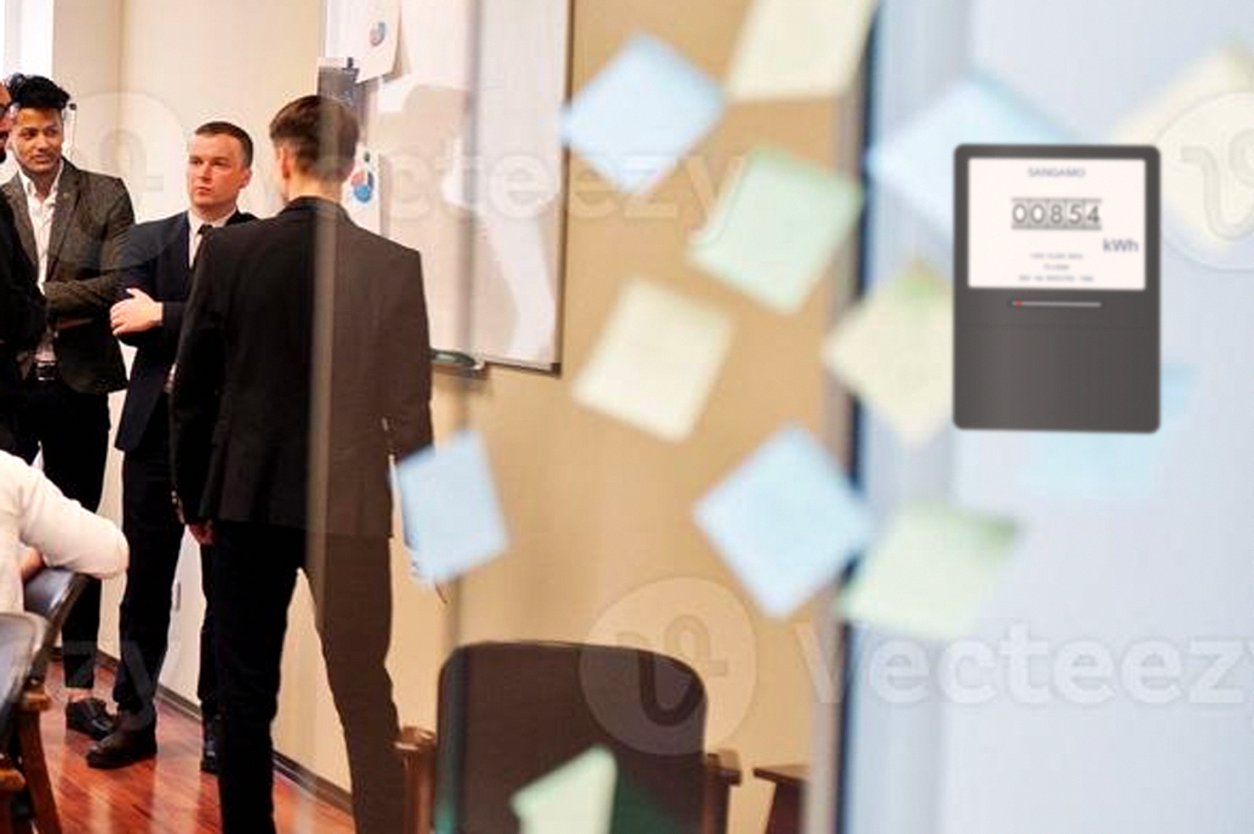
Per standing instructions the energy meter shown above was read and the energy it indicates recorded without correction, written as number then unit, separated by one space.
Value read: 854 kWh
